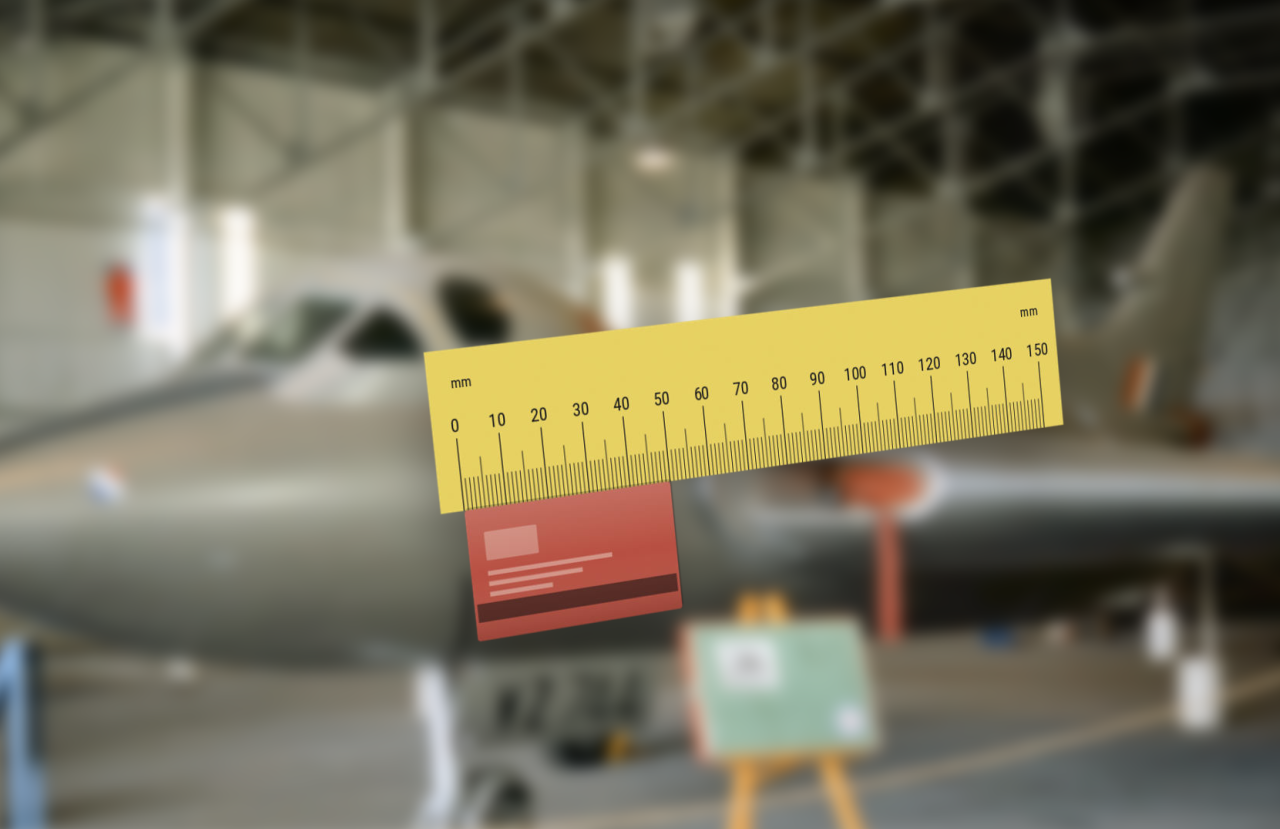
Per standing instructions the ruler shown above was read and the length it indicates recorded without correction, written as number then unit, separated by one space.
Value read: 50 mm
